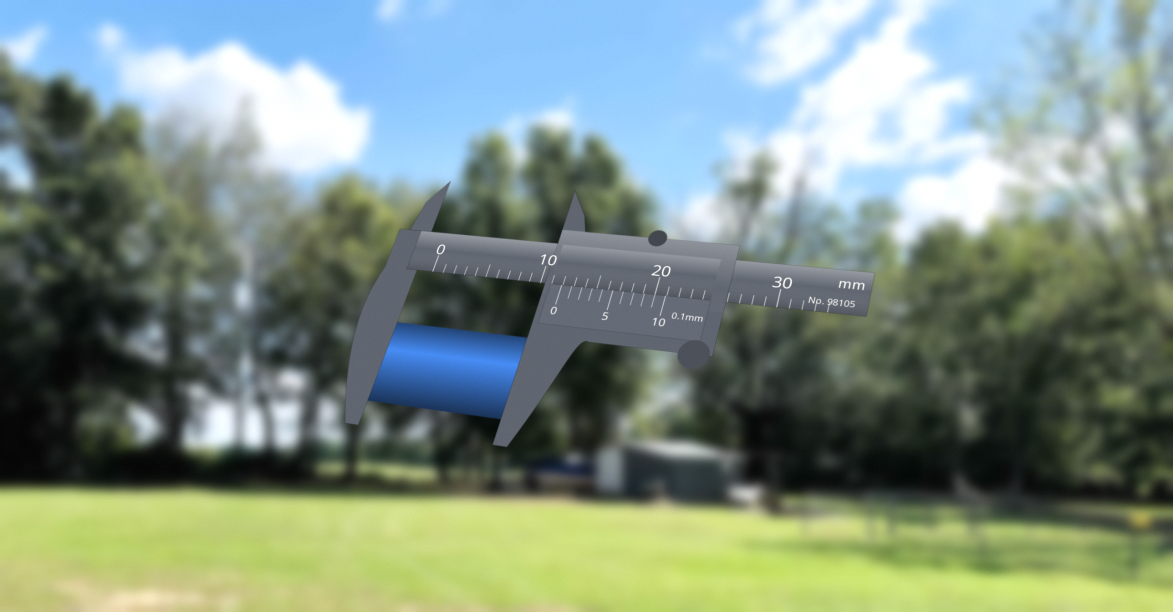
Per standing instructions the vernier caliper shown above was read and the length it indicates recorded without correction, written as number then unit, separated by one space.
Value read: 11.9 mm
